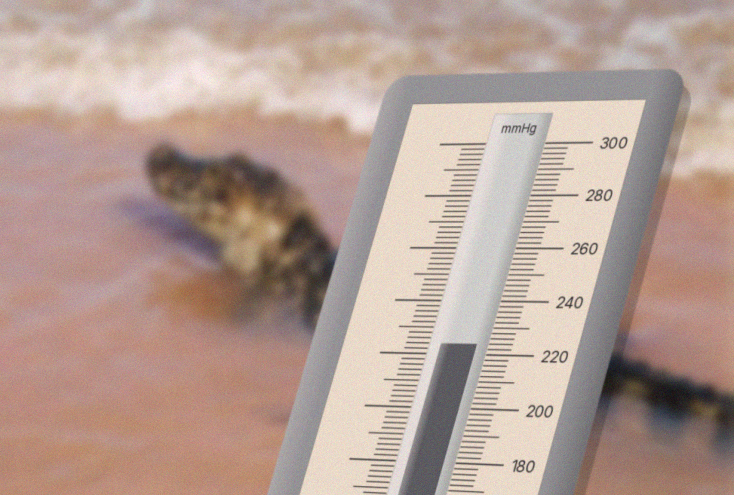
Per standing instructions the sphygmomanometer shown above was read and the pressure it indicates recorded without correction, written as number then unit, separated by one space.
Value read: 224 mmHg
